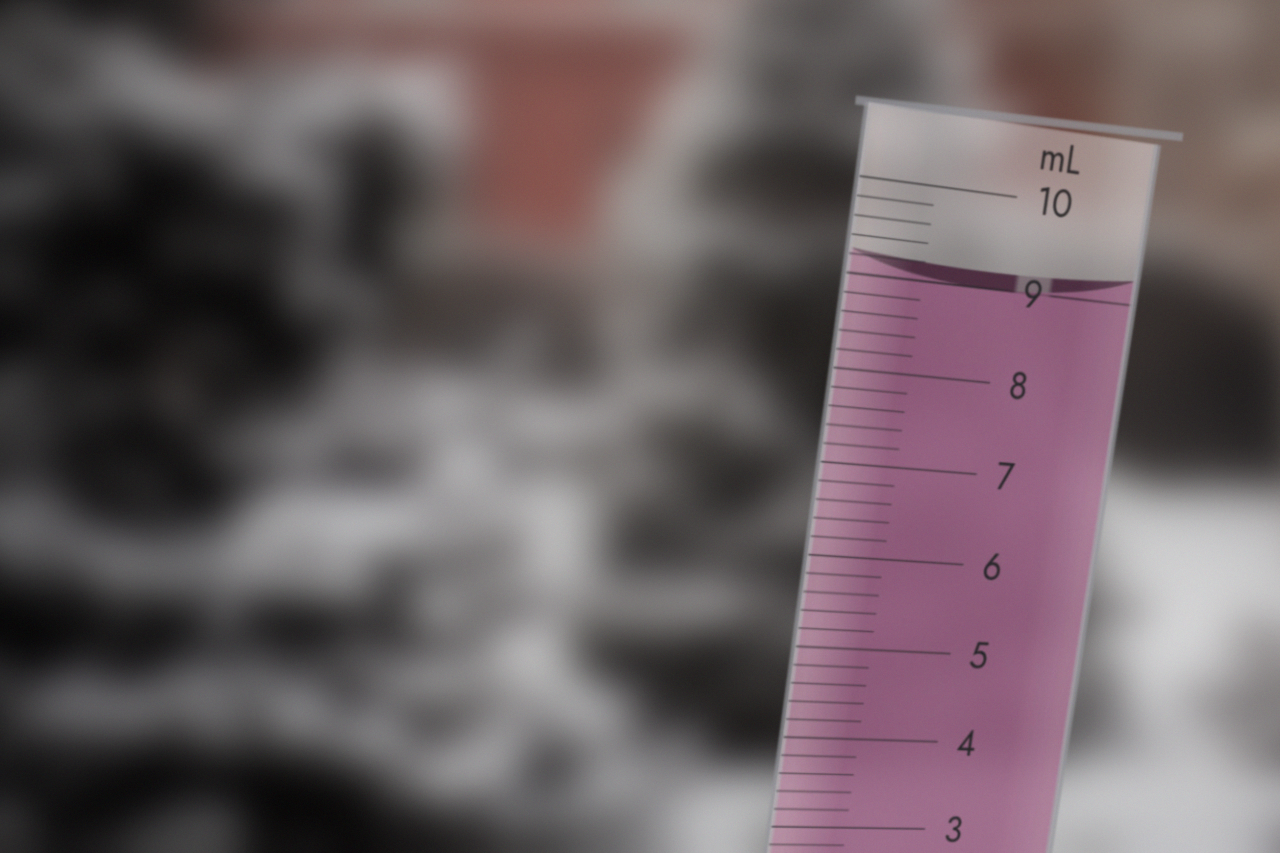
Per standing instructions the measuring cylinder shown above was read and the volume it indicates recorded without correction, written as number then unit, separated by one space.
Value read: 9 mL
